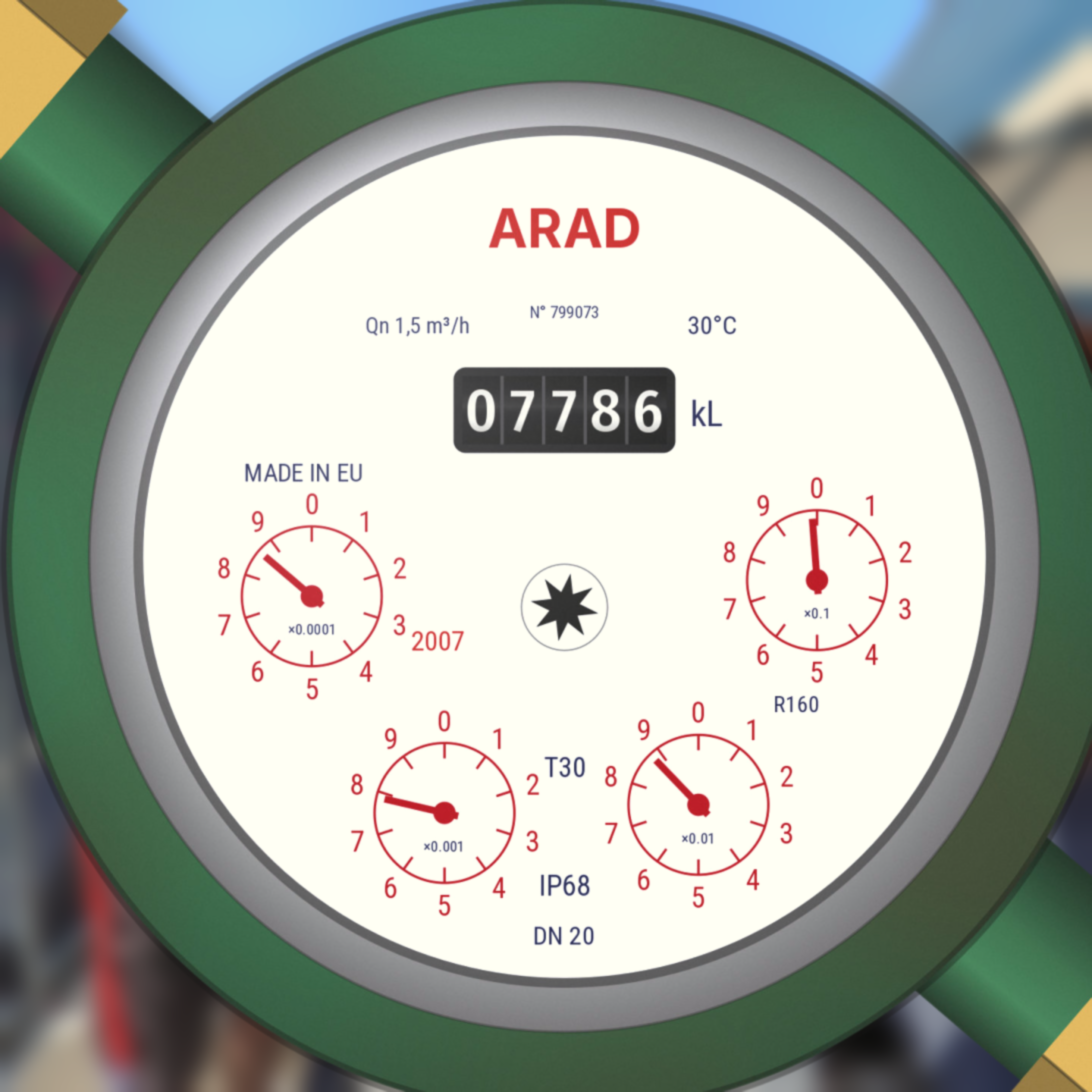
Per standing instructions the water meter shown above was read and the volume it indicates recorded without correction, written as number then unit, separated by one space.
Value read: 7785.9878 kL
